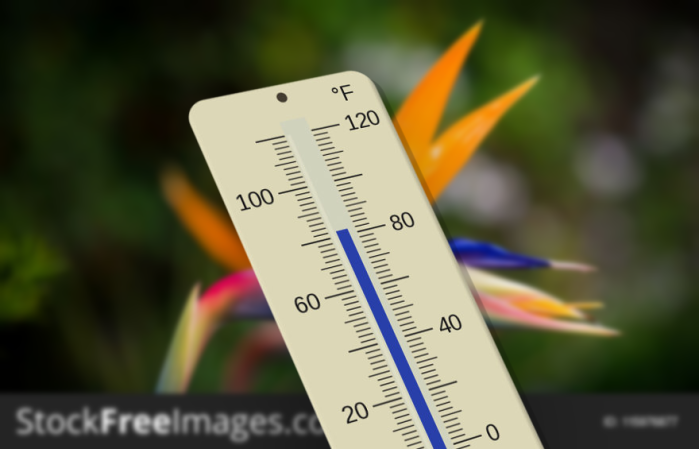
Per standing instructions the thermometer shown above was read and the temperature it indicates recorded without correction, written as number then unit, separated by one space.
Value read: 82 °F
